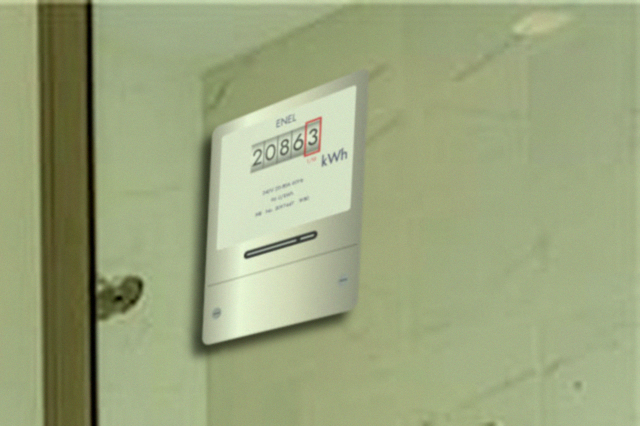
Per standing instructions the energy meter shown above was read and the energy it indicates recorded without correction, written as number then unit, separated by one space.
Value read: 2086.3 kWh
